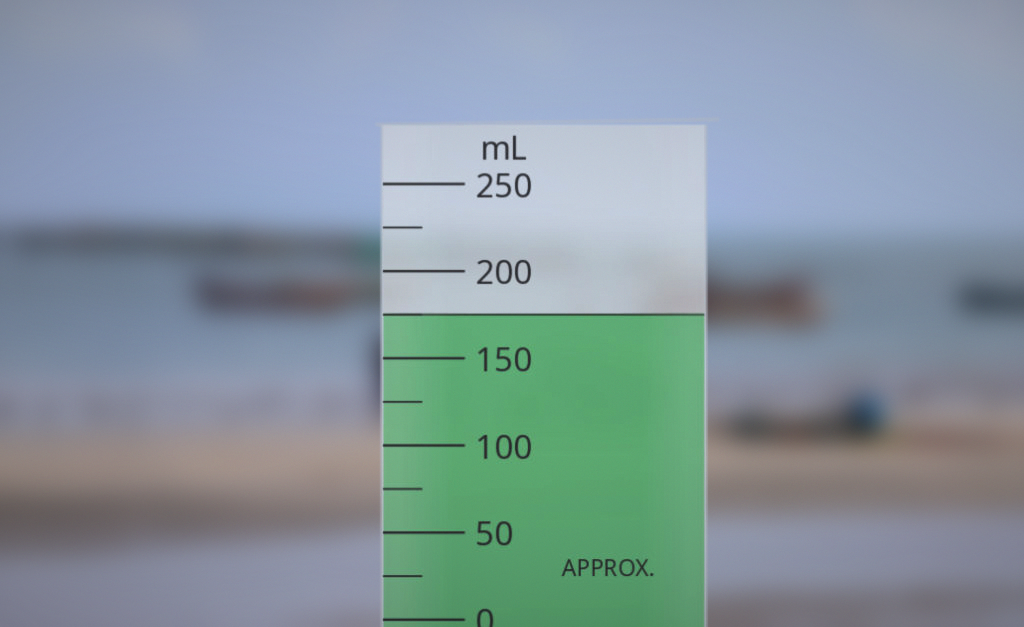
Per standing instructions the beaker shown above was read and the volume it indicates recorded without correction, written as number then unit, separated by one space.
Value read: 175 mL
